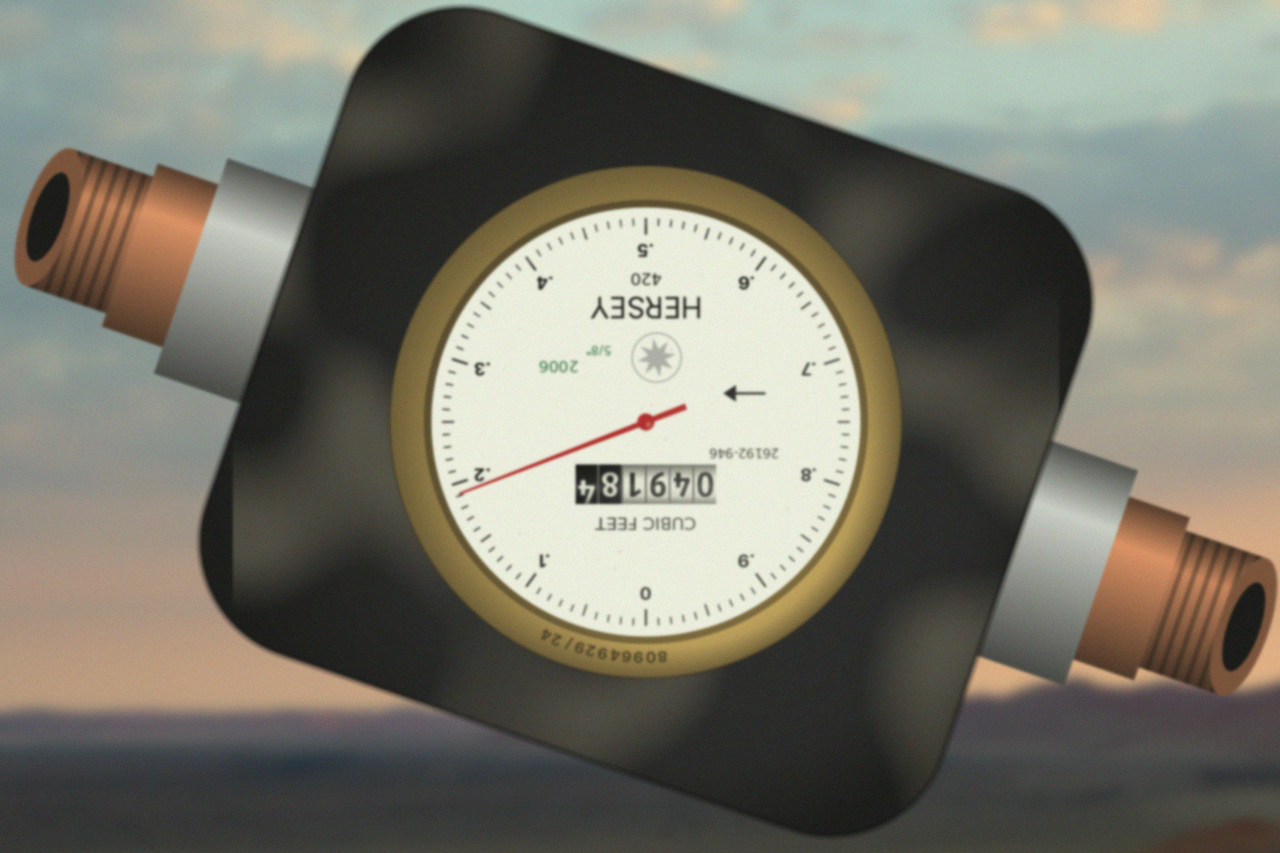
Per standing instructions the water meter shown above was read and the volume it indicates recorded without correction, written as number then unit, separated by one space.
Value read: 49184.19 ft³
